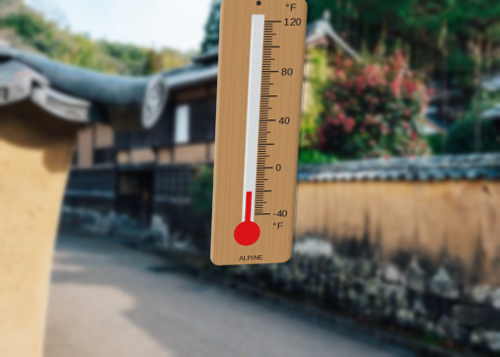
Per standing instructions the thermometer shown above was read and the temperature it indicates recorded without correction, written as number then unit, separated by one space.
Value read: -20 °F
